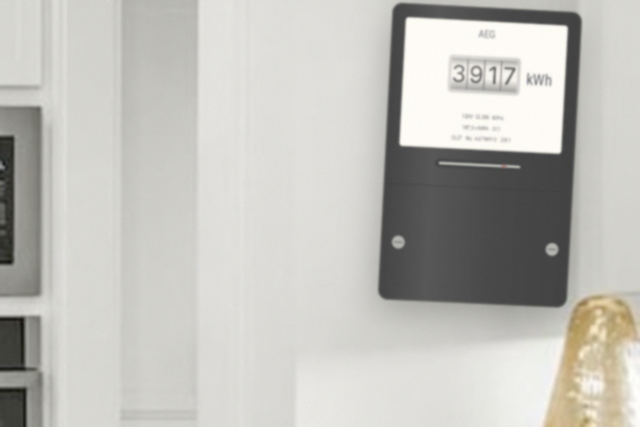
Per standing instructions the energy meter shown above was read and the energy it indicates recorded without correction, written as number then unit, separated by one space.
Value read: 3917 kWh
